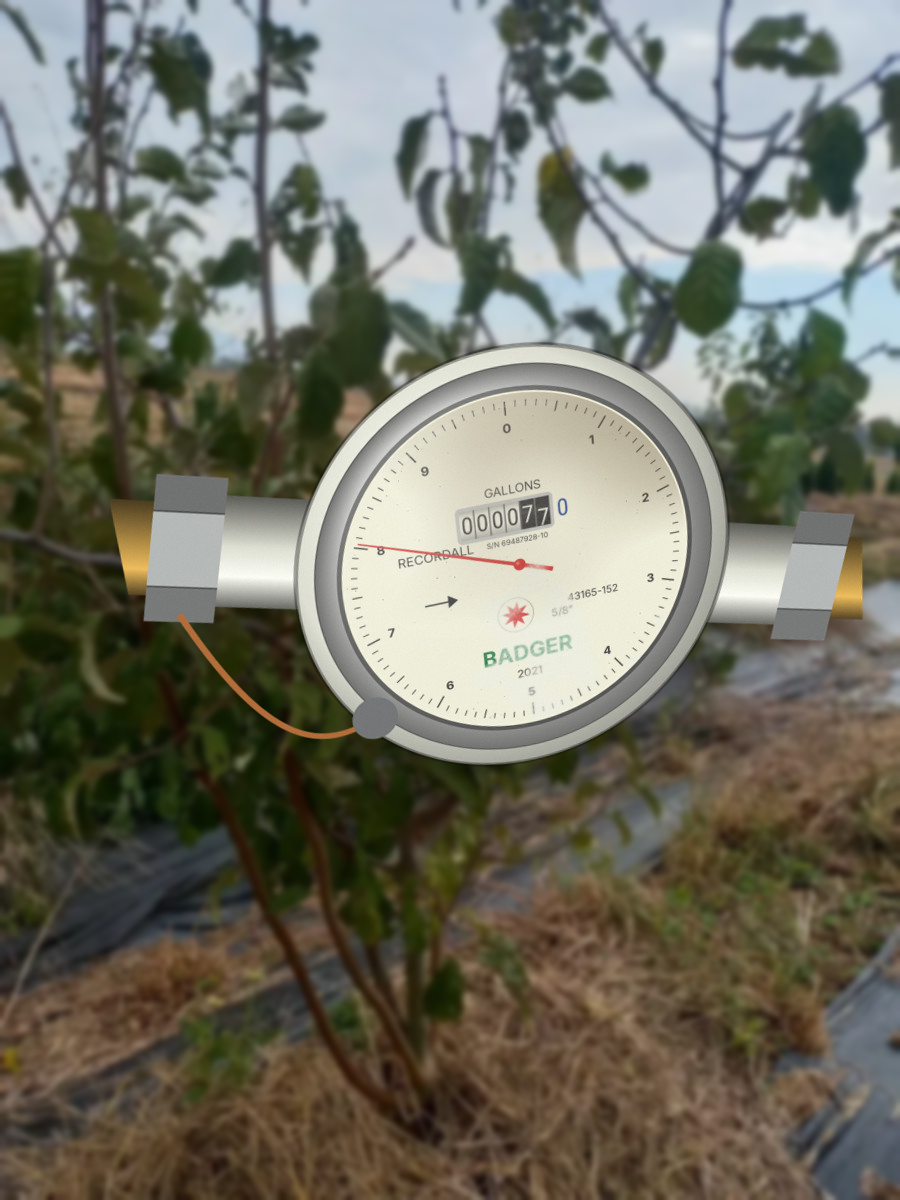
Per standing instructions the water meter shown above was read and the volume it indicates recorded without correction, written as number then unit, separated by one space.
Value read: 768.0 gal
